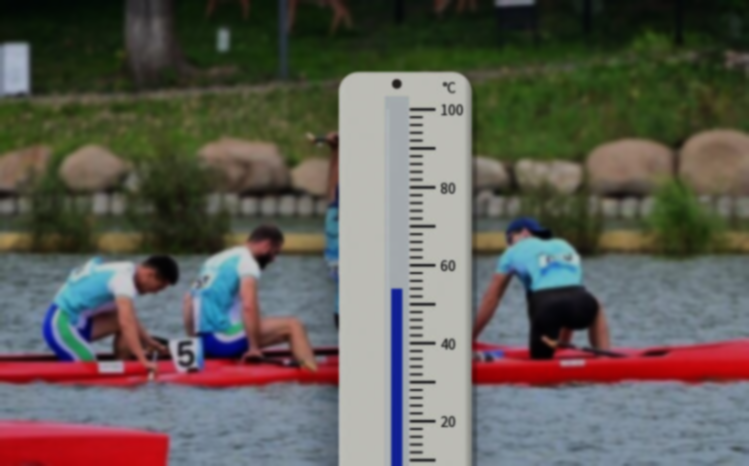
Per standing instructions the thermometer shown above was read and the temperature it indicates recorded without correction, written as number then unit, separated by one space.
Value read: 54 °C
